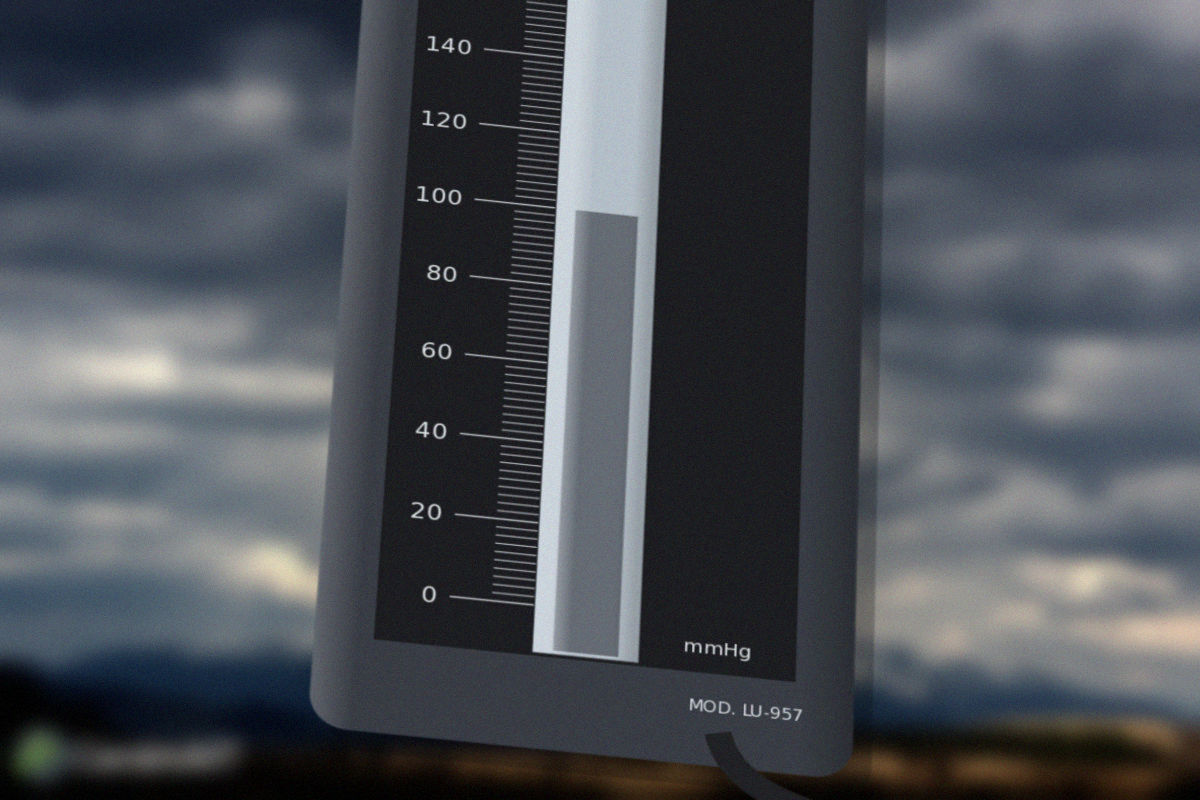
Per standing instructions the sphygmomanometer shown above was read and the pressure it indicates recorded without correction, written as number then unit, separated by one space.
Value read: 100 mmHg
